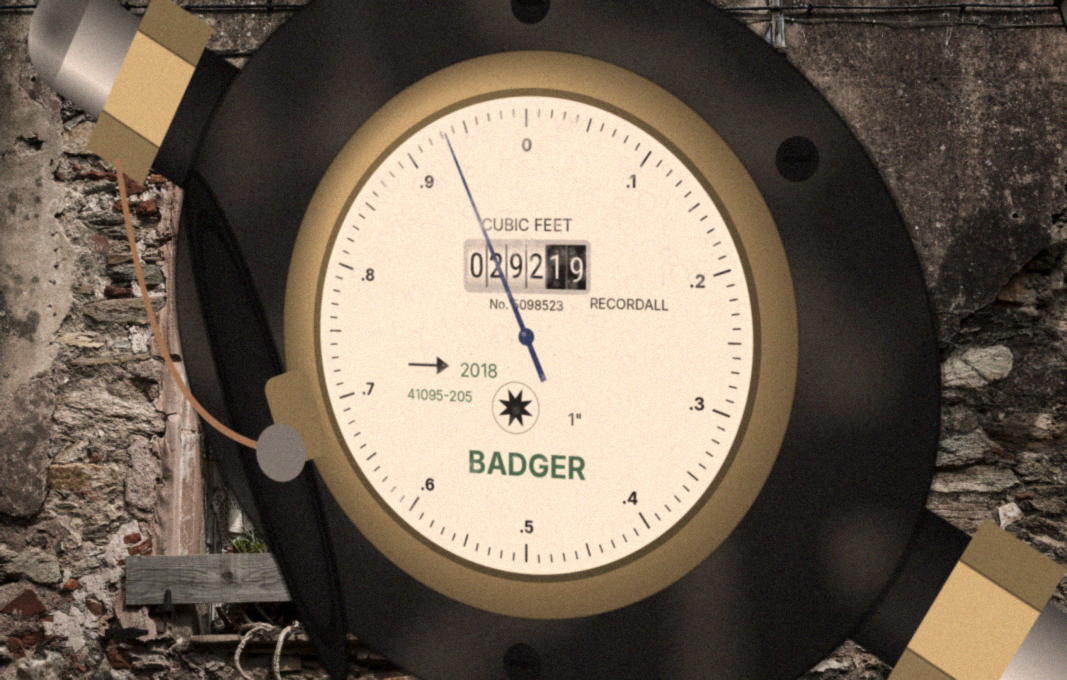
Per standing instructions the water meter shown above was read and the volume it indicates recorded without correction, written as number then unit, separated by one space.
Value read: 29218.93 ft³
